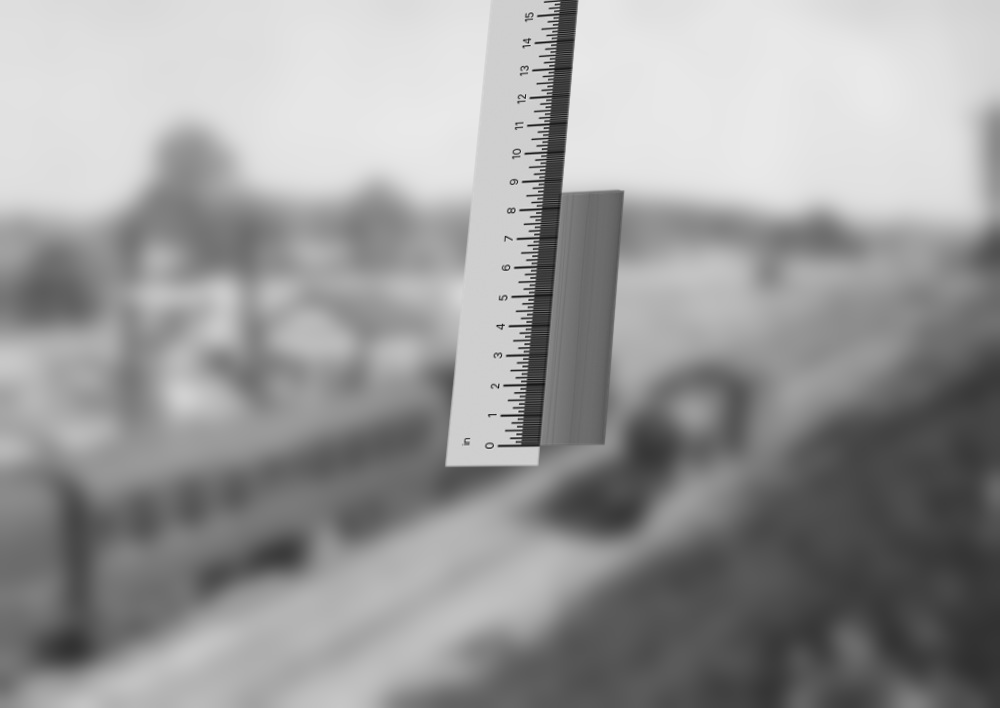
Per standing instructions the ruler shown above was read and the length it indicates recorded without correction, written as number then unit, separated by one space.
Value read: 8.5 in
